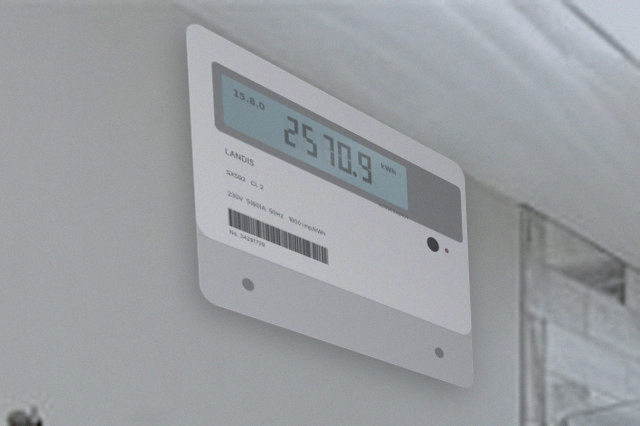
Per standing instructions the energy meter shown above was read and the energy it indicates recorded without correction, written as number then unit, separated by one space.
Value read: 2570.9 kWh
